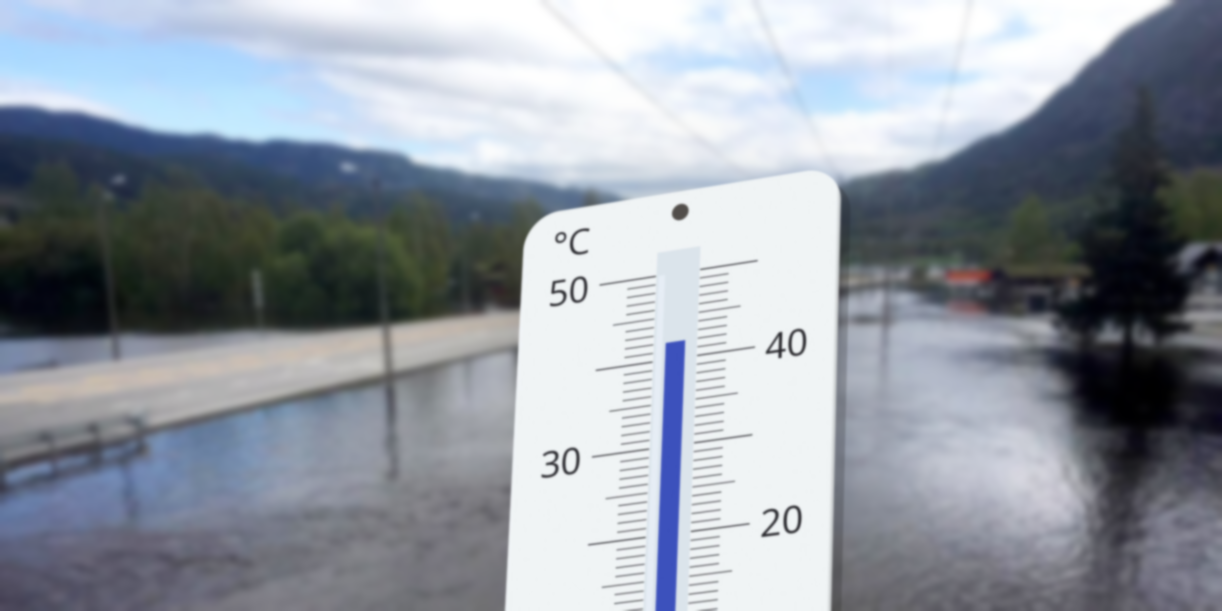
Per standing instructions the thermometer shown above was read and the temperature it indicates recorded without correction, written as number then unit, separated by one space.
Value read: 42 °C
